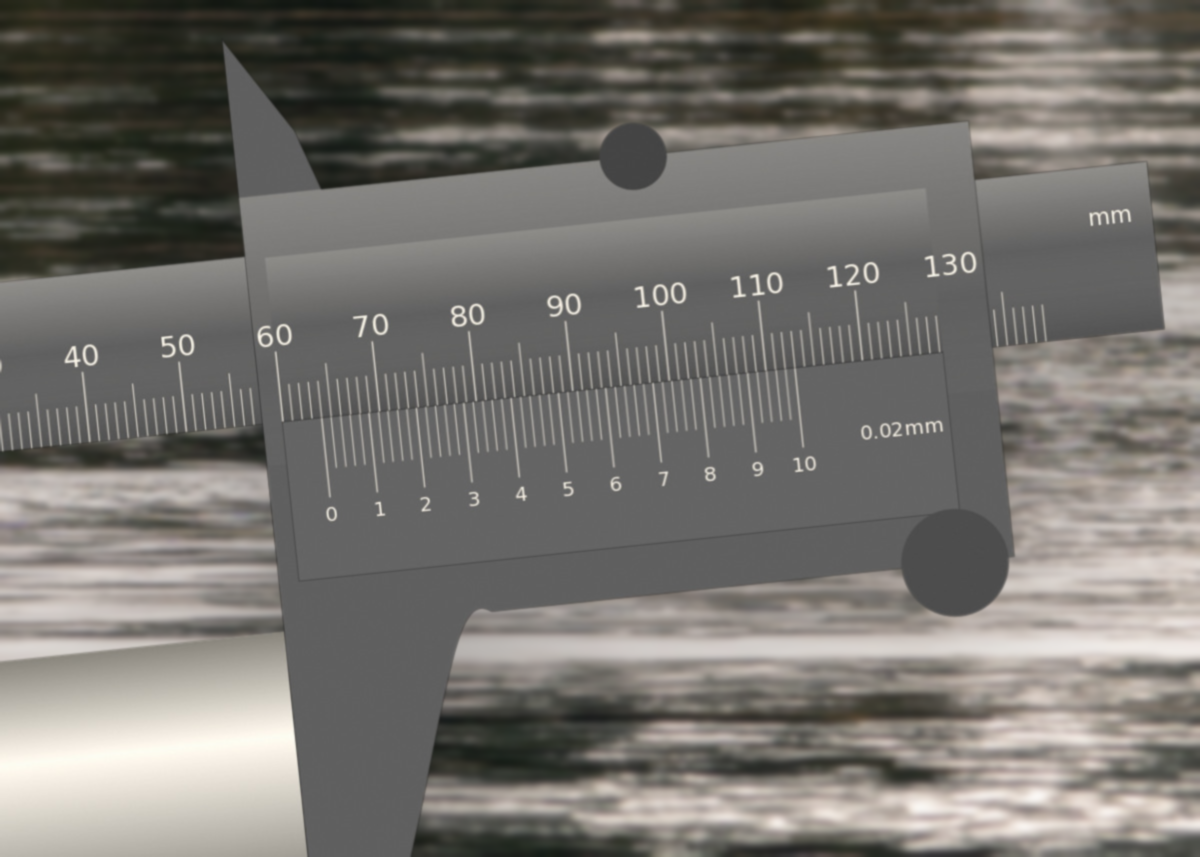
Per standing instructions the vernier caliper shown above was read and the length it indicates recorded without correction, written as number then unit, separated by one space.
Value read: 64.0 mm
